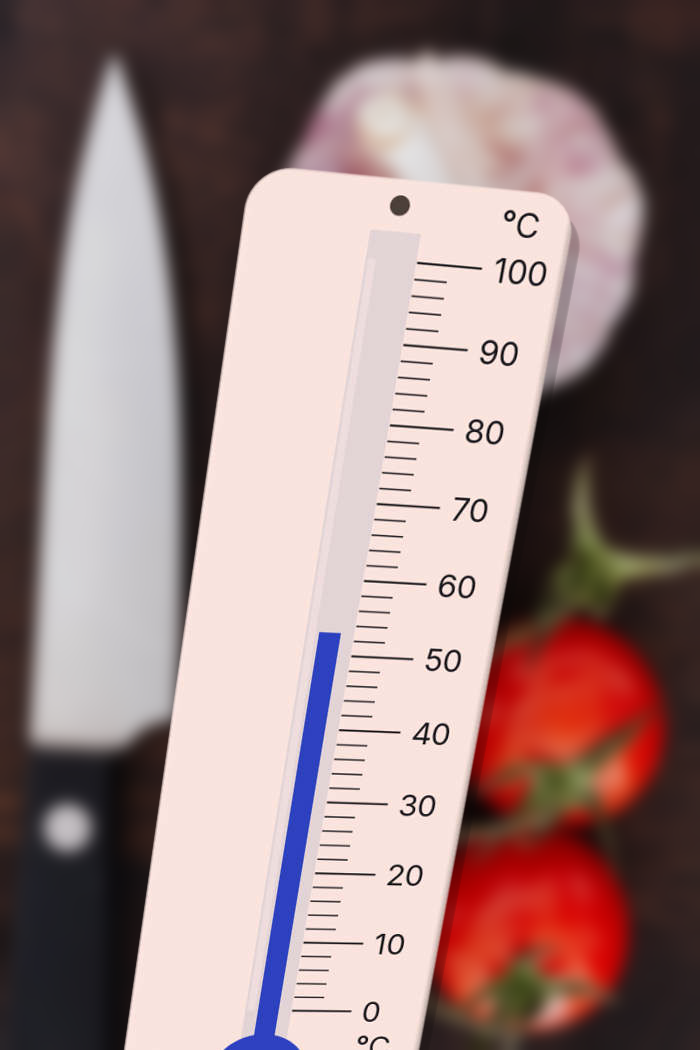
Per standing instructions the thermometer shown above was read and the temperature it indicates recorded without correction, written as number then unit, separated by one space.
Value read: 53 °C
